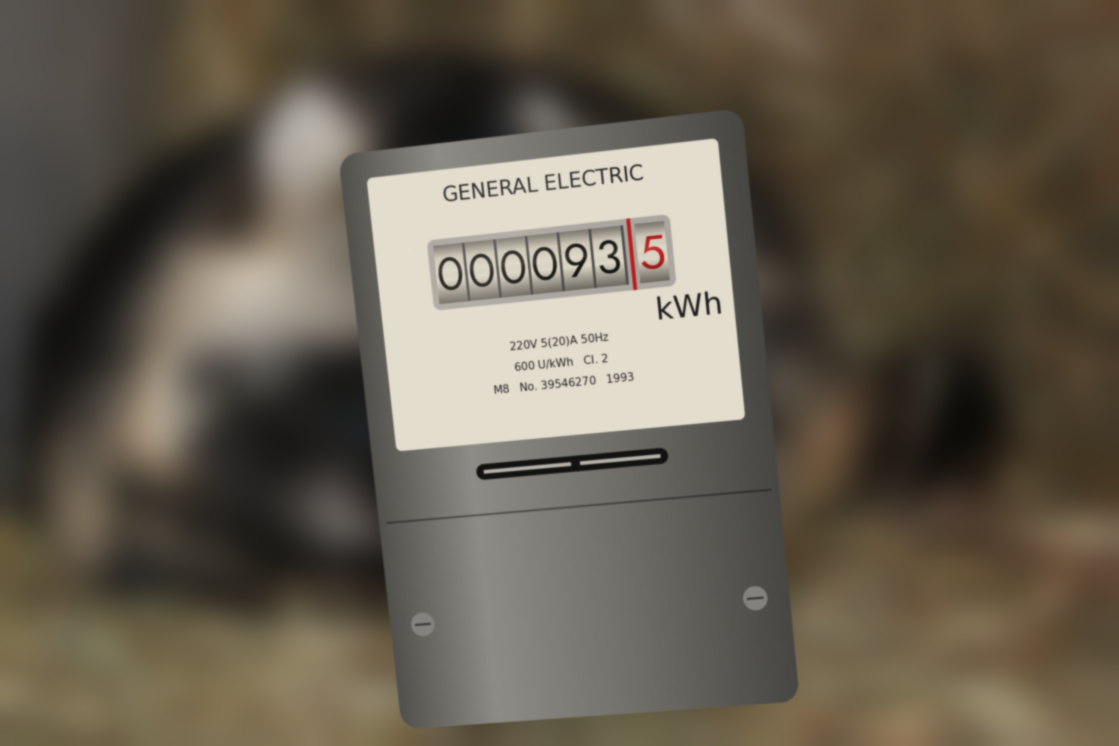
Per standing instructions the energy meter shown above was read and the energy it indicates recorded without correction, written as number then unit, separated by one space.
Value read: 93.5 kWh
